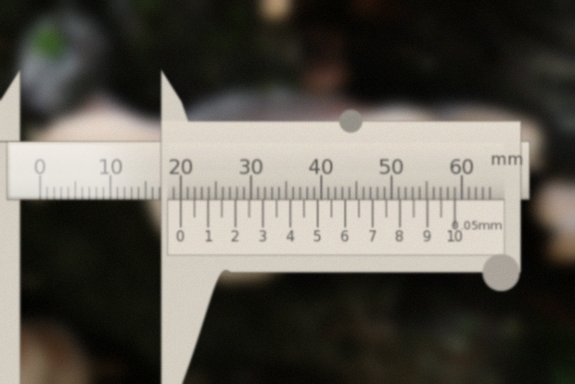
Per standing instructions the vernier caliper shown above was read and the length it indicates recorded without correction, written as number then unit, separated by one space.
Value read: 20.0 mm
